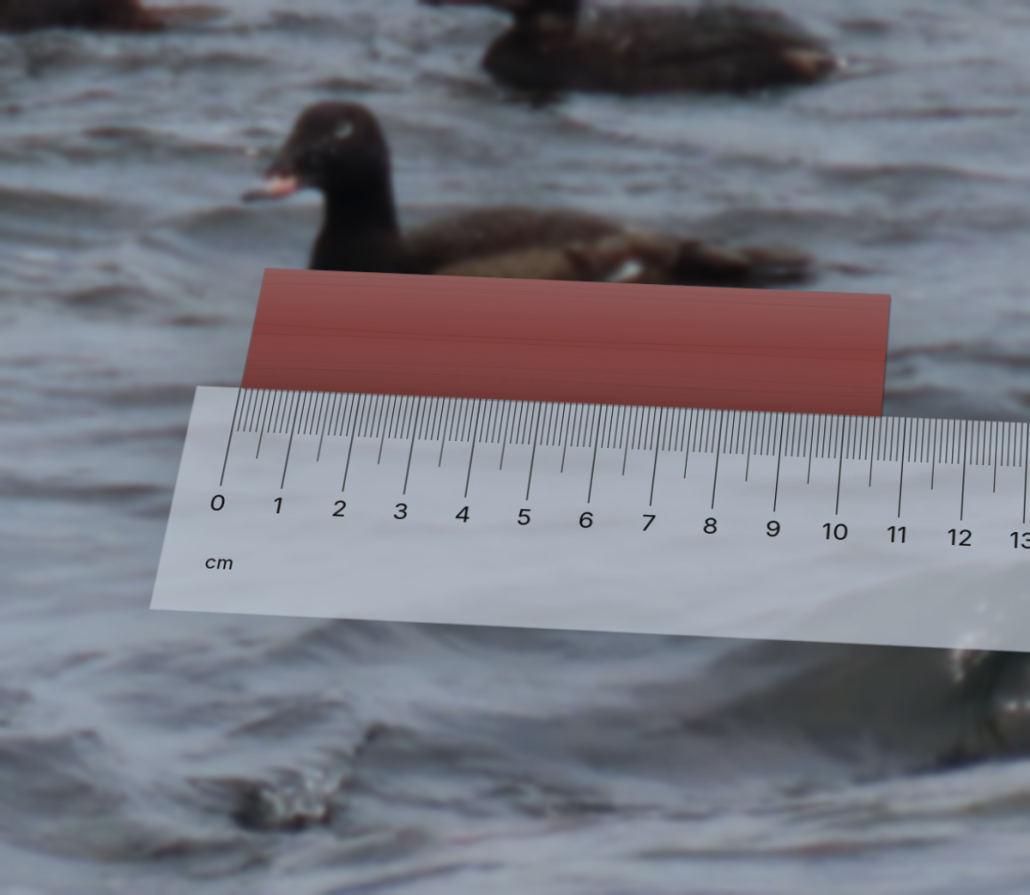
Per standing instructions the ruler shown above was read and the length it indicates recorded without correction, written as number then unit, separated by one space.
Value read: 10.6 cm
